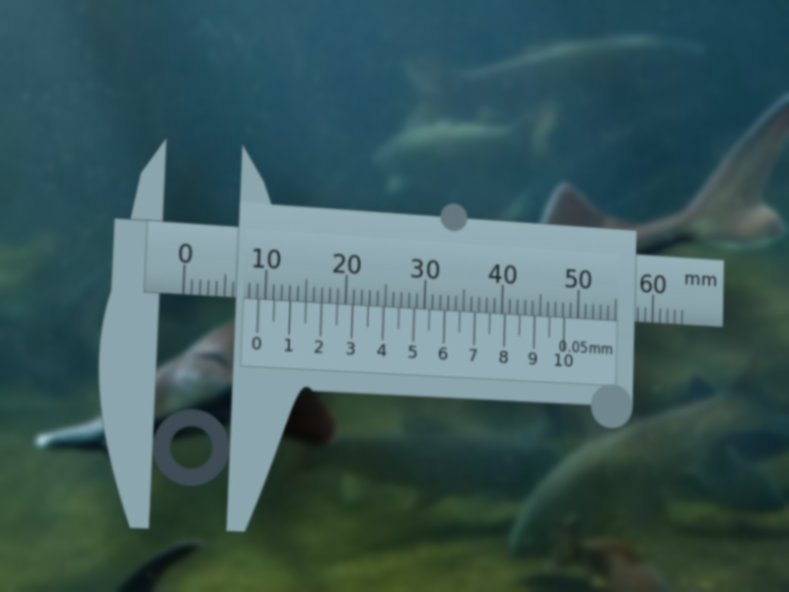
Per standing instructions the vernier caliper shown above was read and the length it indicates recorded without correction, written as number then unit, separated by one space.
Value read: 9.2 mm
